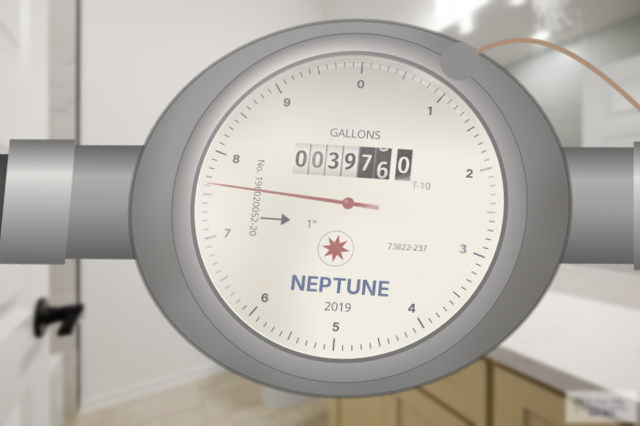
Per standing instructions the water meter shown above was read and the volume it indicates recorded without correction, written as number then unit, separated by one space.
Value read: 39757.6 gal
